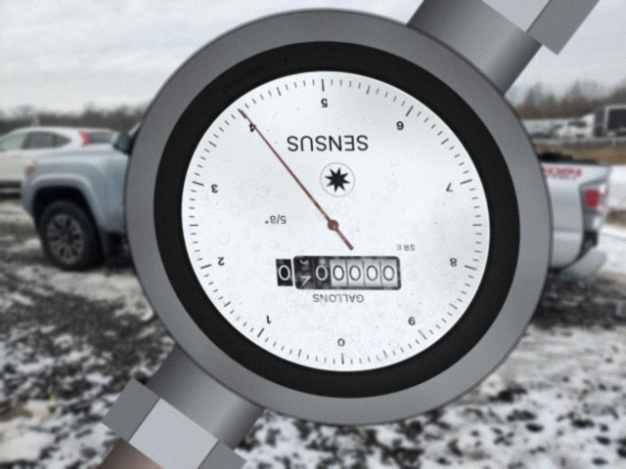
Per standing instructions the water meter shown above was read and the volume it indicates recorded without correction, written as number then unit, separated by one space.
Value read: 24.0 gal
